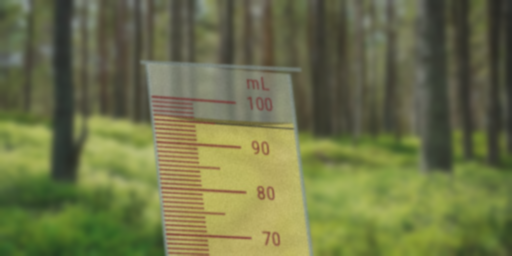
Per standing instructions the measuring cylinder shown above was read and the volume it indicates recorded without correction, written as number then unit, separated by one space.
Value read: 95 mL
